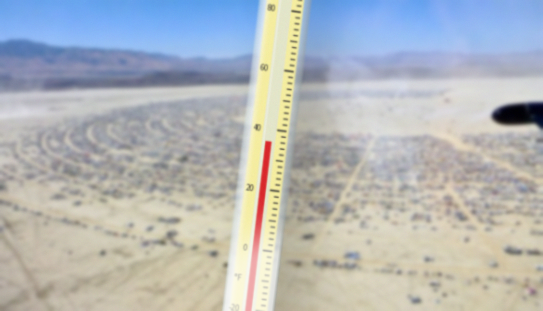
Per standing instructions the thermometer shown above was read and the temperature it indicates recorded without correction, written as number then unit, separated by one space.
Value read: 36 °F
